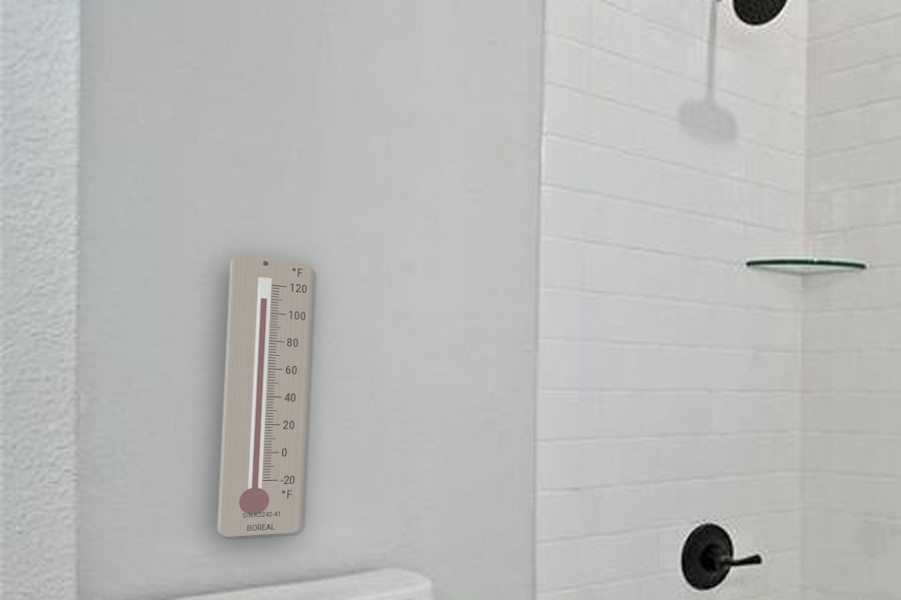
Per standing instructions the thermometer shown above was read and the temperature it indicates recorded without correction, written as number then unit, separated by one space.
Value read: 110 °F
